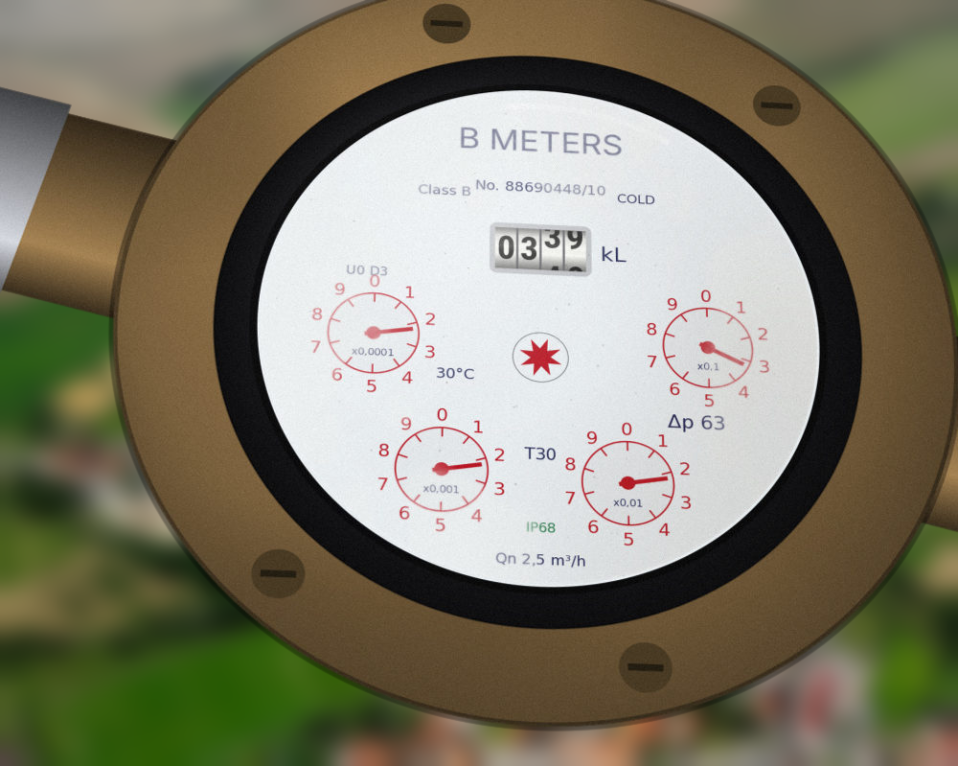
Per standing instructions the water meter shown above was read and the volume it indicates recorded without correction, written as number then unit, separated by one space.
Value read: 339.3222 kL
